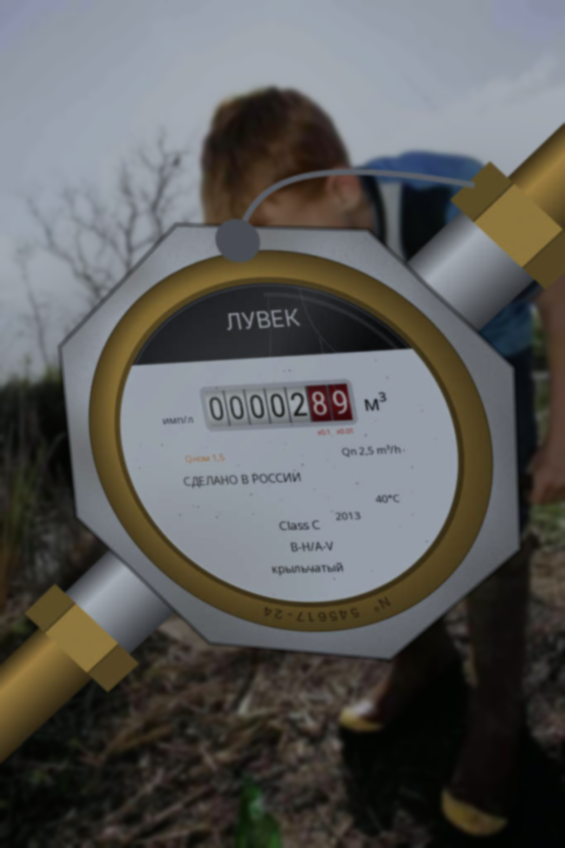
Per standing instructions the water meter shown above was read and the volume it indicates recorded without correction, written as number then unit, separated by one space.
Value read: 2.89 m³
